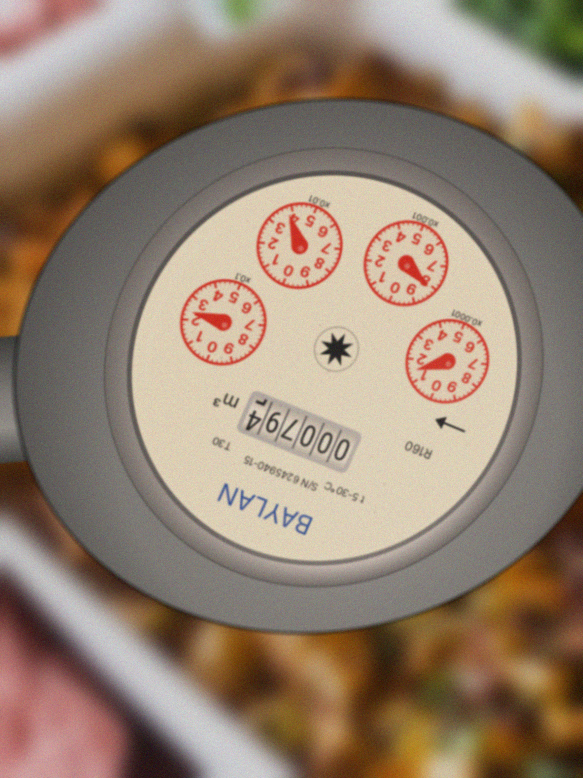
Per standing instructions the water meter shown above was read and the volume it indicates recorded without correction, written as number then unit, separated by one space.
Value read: 794.2381 m³
